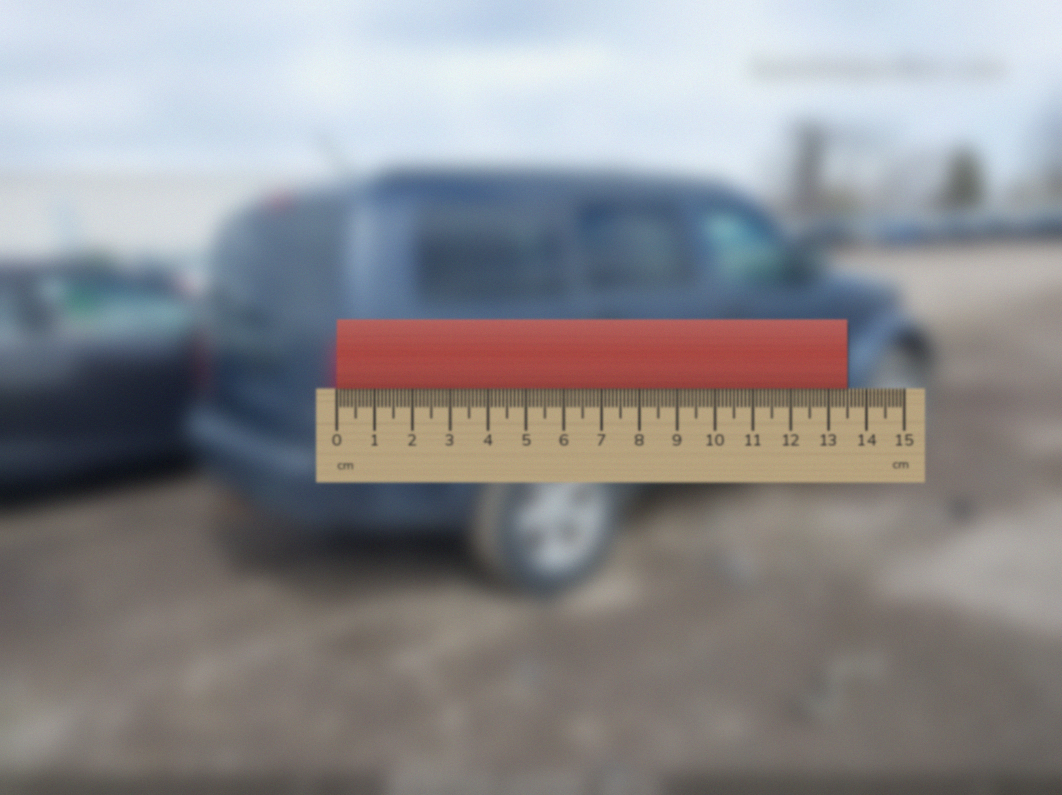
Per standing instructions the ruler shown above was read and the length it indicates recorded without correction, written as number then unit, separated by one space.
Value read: 13.5 cm
